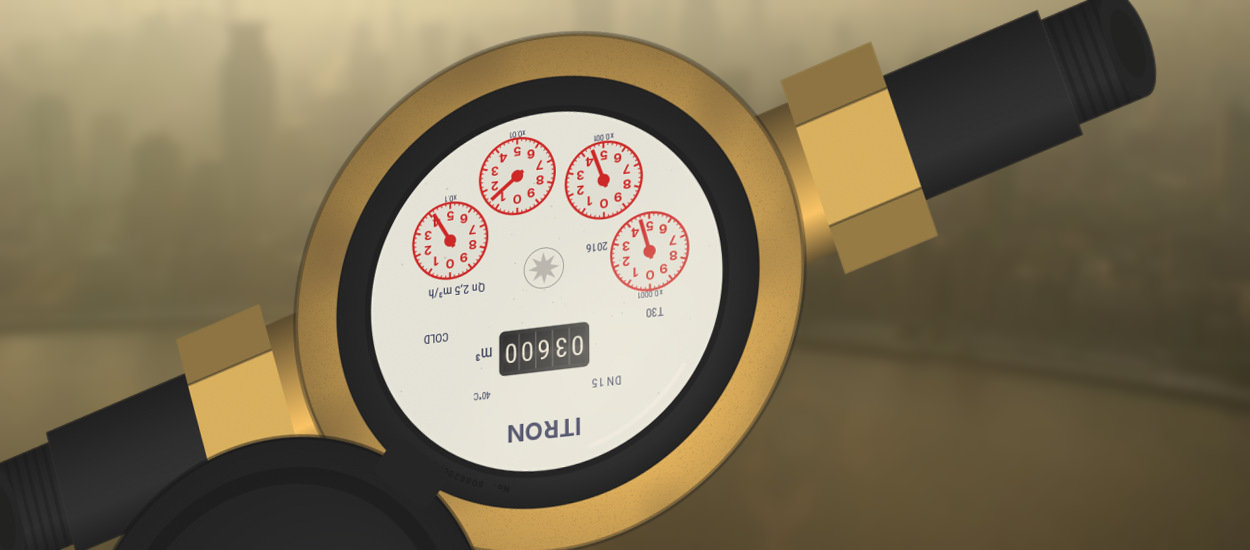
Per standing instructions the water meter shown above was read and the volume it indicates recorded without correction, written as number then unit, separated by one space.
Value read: 3600.4144 m³
